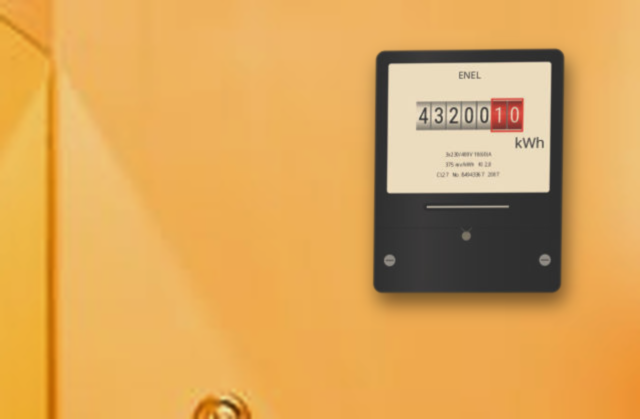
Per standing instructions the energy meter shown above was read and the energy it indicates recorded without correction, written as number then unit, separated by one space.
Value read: 43200.10 kWh
